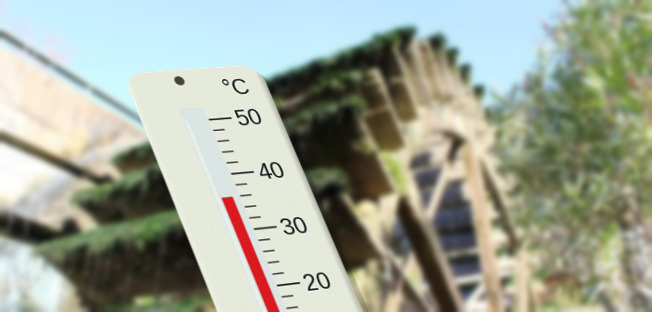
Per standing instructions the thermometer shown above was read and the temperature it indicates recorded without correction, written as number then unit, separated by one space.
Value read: 36 °C
